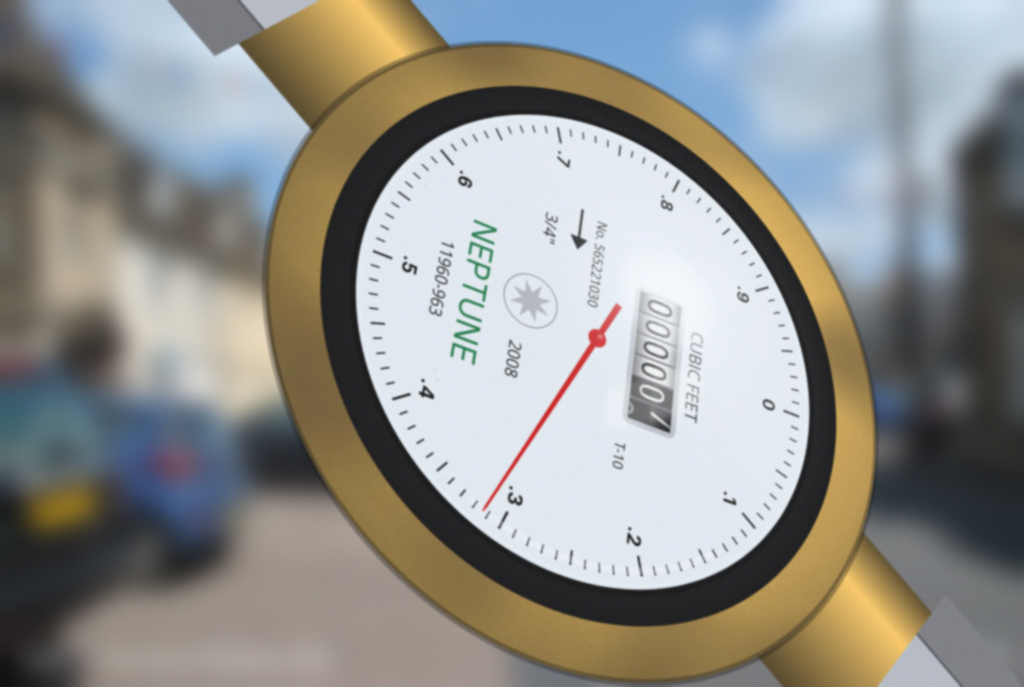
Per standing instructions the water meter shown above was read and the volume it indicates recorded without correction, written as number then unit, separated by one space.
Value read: 7.31 ft³
